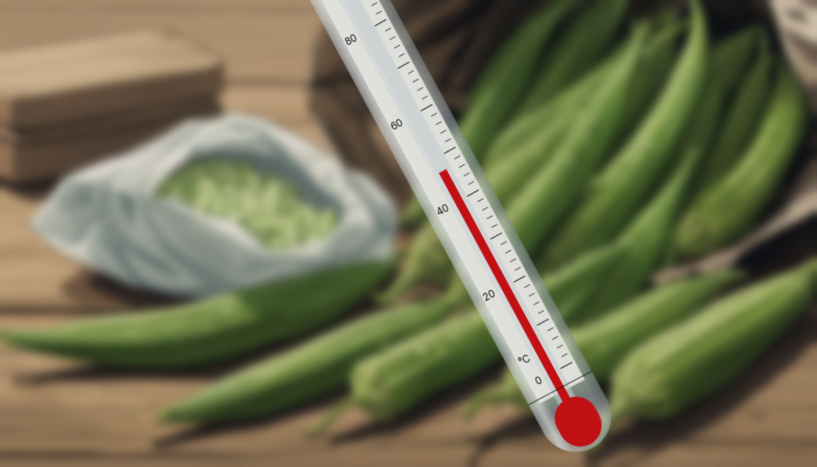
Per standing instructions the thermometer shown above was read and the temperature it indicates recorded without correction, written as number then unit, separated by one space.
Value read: 47 °C
